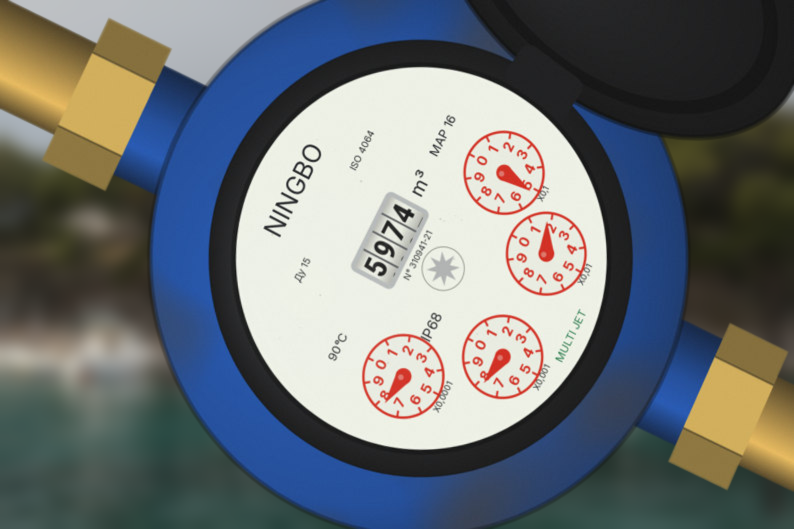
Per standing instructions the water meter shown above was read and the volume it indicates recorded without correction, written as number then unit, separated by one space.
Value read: 5974.5177 m³
